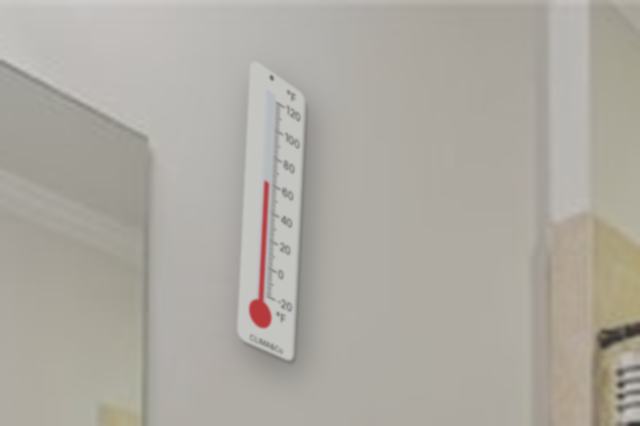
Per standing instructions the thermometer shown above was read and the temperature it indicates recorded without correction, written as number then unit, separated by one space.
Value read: 60 °F
